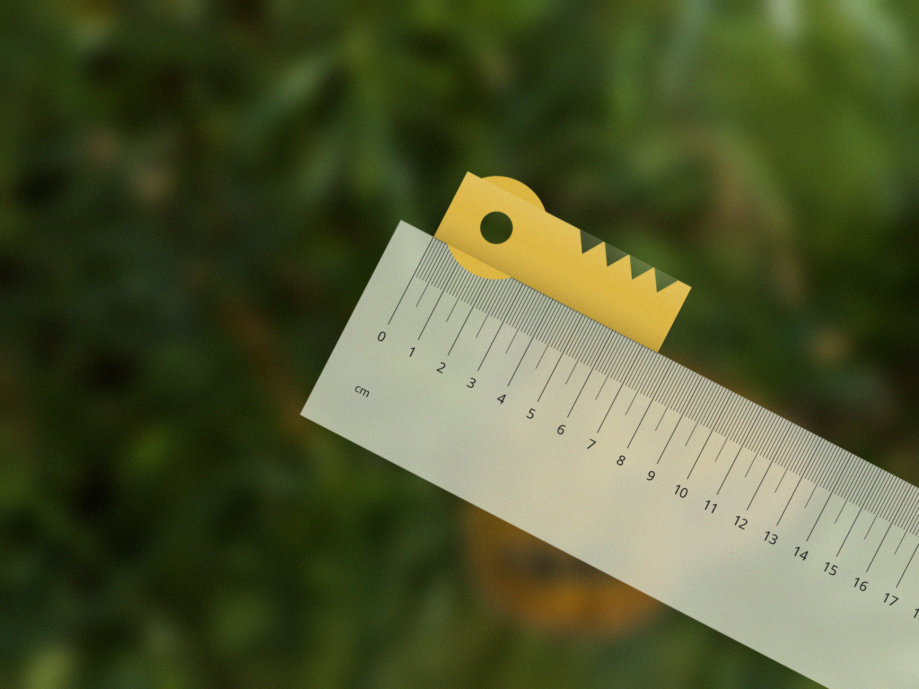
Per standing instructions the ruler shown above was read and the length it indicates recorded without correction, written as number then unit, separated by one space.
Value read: 7.5 cm
